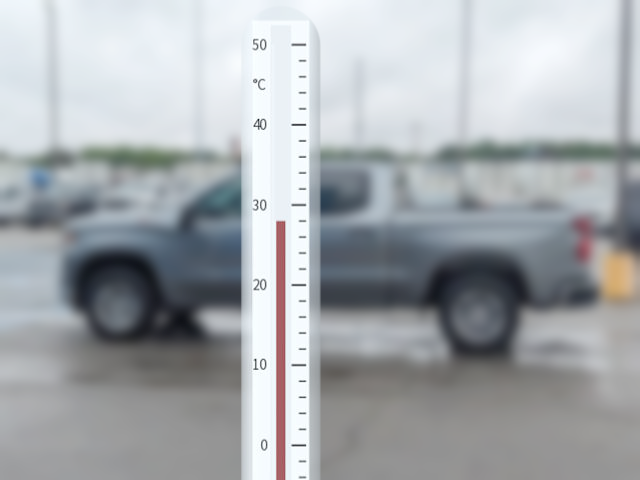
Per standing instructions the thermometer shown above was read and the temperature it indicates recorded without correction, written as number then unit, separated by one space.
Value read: 28 °C
